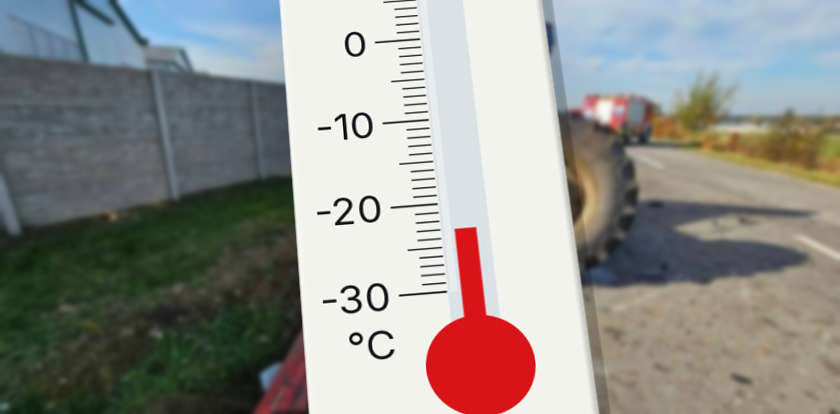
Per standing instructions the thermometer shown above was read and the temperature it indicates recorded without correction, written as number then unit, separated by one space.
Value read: -23 °C
